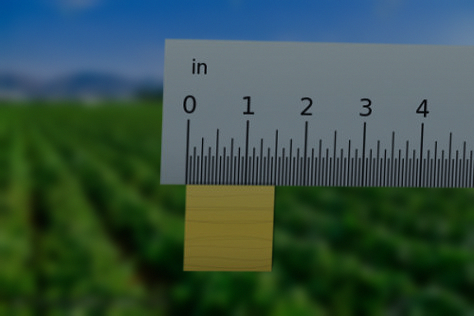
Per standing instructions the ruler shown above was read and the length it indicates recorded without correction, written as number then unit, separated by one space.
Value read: 1.5 in
